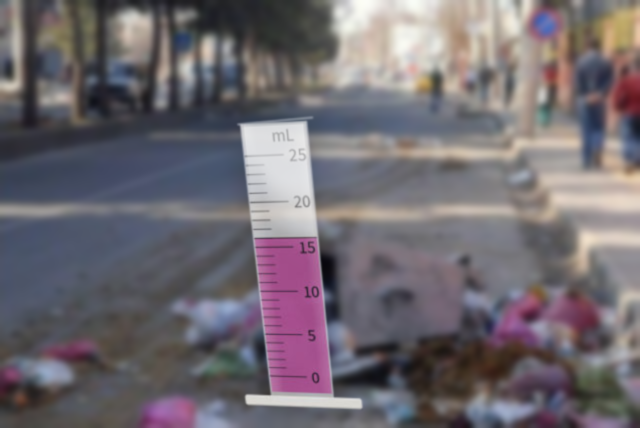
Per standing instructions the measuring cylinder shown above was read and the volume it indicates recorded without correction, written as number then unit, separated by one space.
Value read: 16 mL
